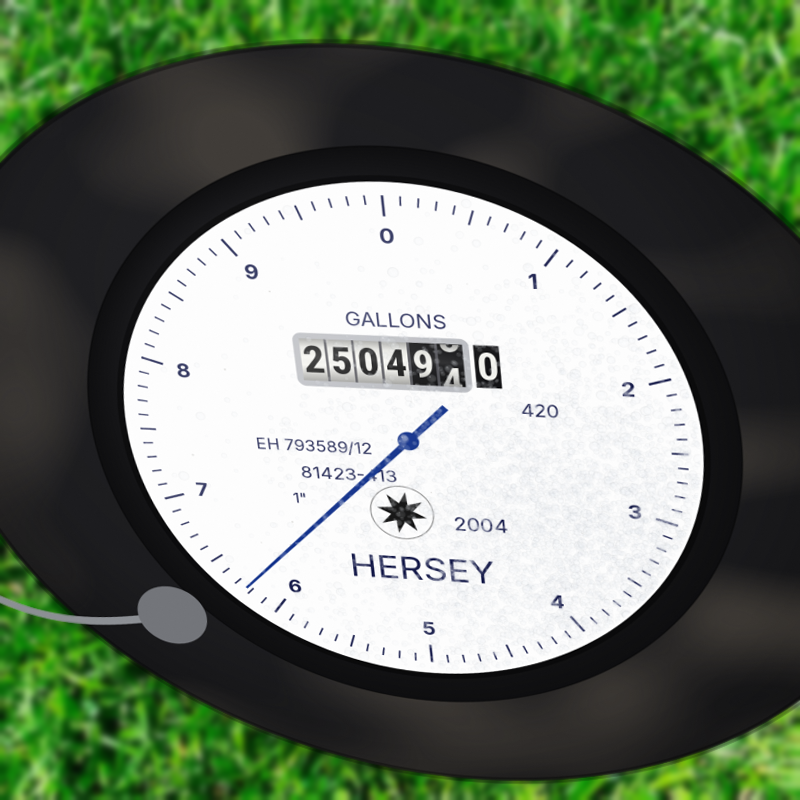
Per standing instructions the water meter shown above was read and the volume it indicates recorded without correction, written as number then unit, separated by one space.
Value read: 2504936.2 gal
